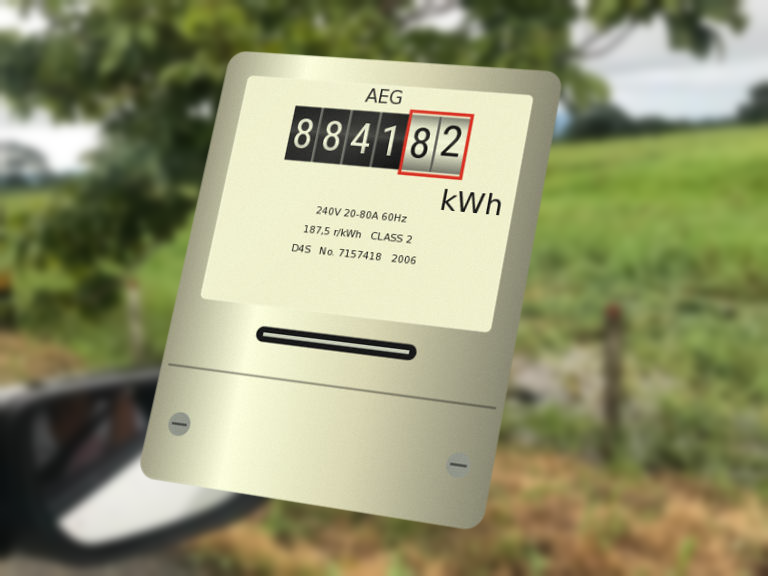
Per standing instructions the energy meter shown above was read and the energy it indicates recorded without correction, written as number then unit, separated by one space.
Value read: 8841.82 kWh
